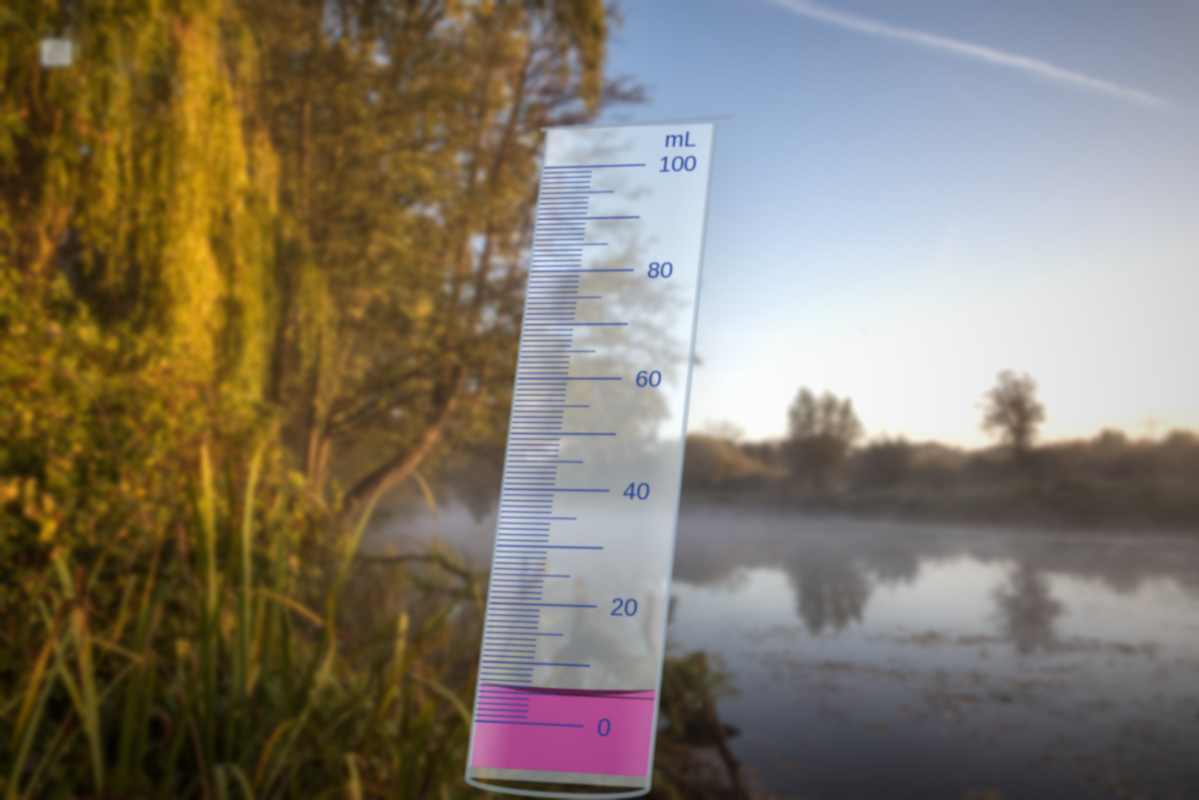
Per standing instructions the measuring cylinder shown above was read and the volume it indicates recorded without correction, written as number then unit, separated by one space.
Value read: 5 mL
